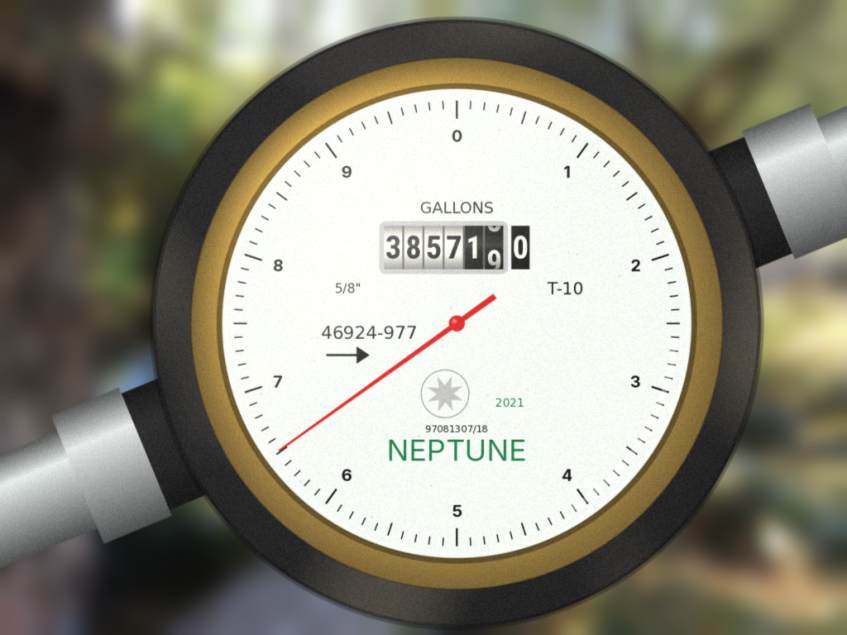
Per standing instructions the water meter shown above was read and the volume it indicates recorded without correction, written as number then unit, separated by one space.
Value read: 3857186.5 gal
